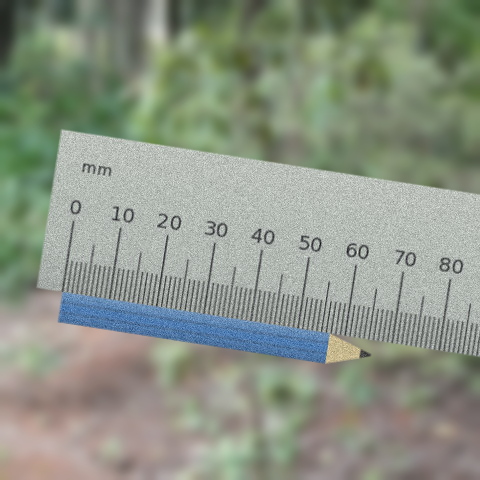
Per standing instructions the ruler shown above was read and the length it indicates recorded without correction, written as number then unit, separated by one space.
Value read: 66 mm
